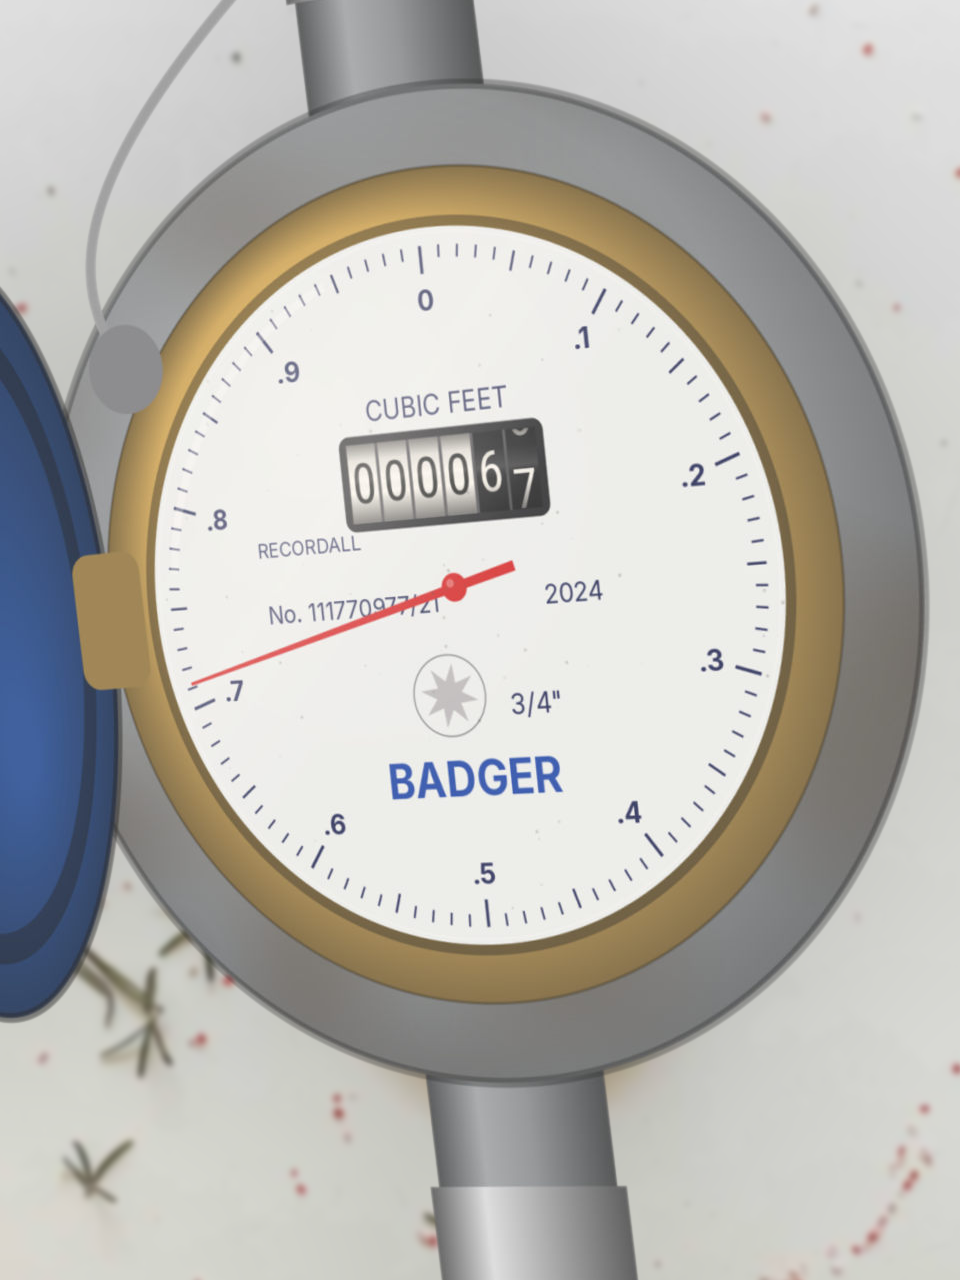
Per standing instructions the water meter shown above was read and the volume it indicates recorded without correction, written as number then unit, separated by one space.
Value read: 66.71 ft³
